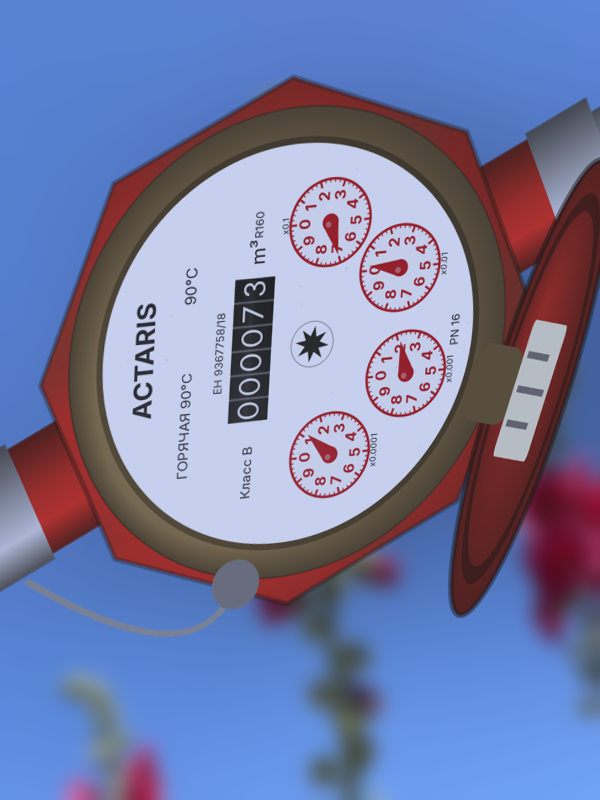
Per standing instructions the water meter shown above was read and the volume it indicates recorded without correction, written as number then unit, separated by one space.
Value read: 73.7021 m³
